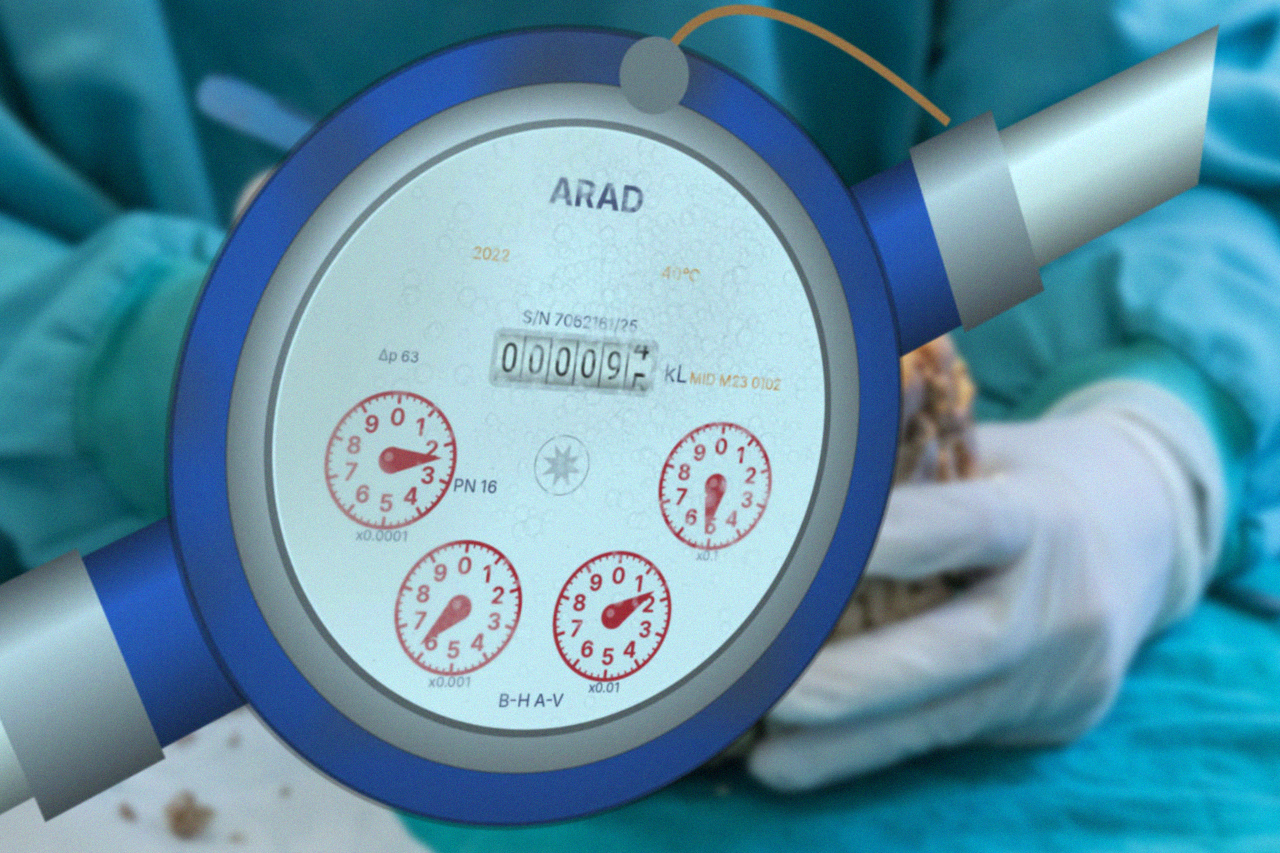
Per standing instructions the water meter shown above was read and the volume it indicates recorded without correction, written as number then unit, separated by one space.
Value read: 94.5162 kL
